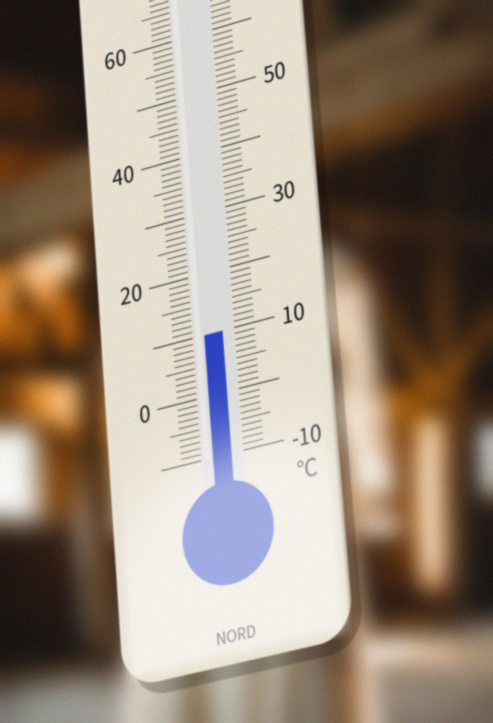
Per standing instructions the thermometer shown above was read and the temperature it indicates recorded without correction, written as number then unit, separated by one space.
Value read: 10 °C
